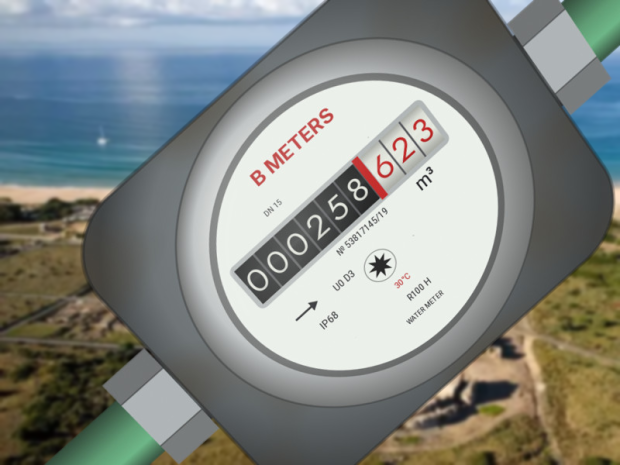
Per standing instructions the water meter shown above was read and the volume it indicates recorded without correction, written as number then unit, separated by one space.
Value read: 258.623 m³
